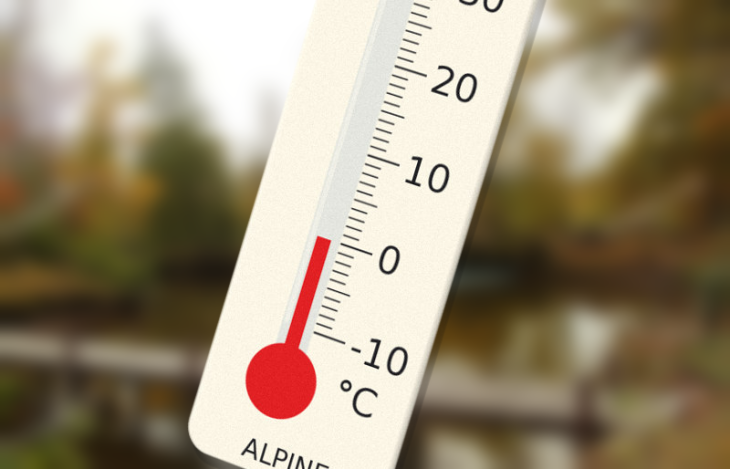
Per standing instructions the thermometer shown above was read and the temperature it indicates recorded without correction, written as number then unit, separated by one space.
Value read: 0 °C
